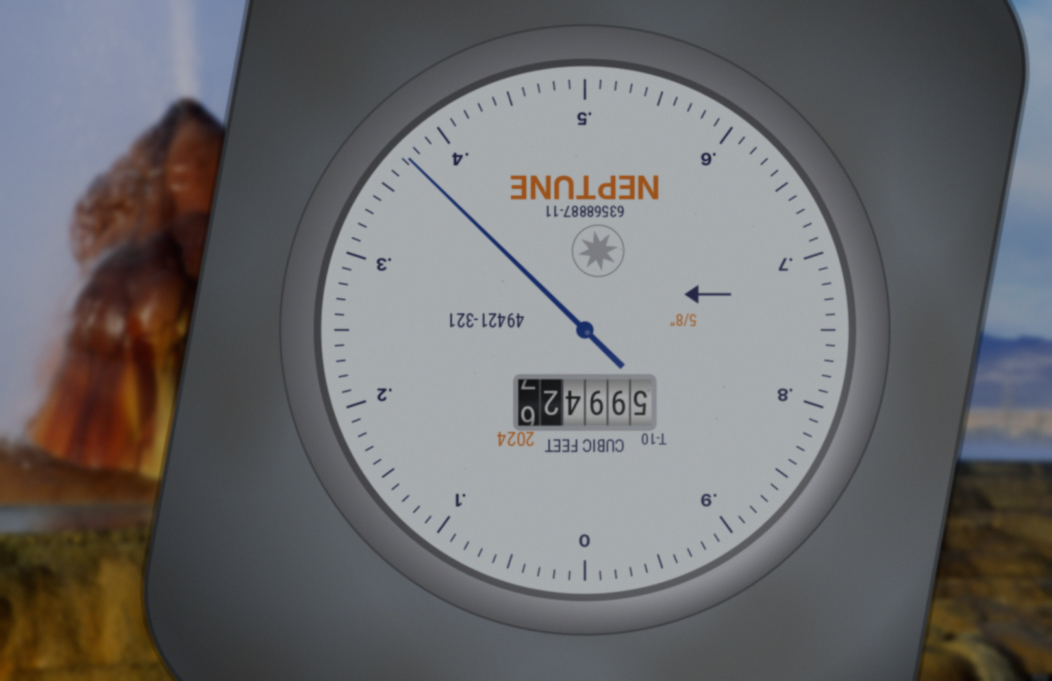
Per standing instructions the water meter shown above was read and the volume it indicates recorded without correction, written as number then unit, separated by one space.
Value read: 599426.37 ft³
